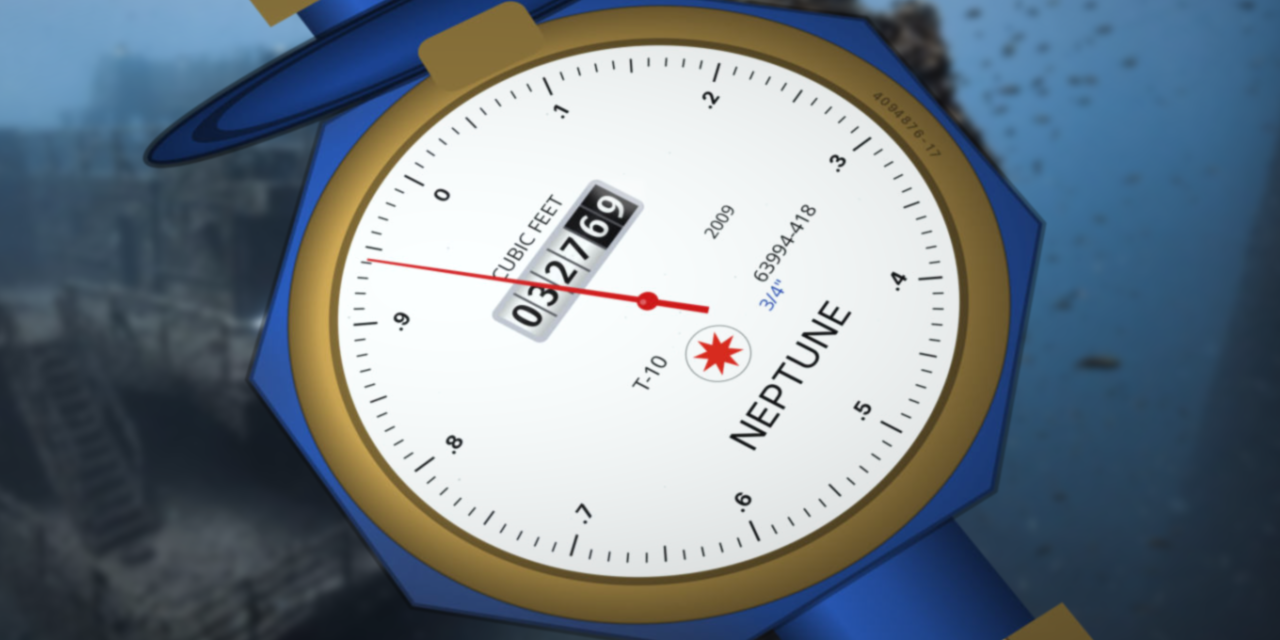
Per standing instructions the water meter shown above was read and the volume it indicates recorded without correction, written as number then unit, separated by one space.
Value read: 32768.94 ft³
